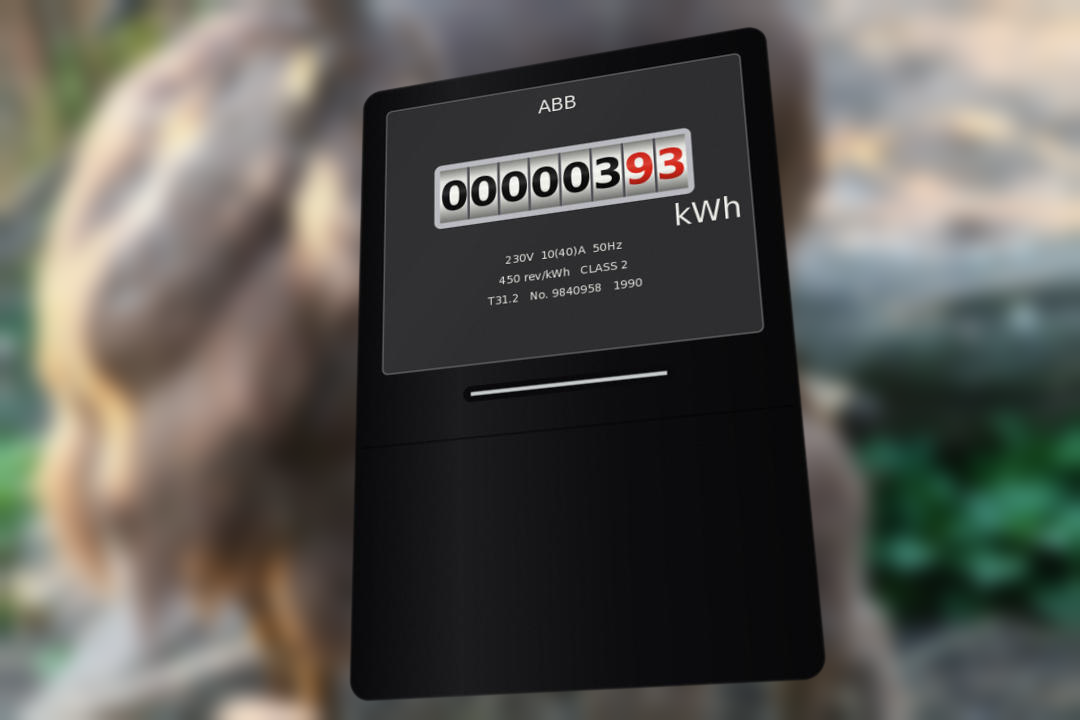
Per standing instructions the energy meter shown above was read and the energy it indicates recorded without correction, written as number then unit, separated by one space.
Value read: 3.93 kWh
